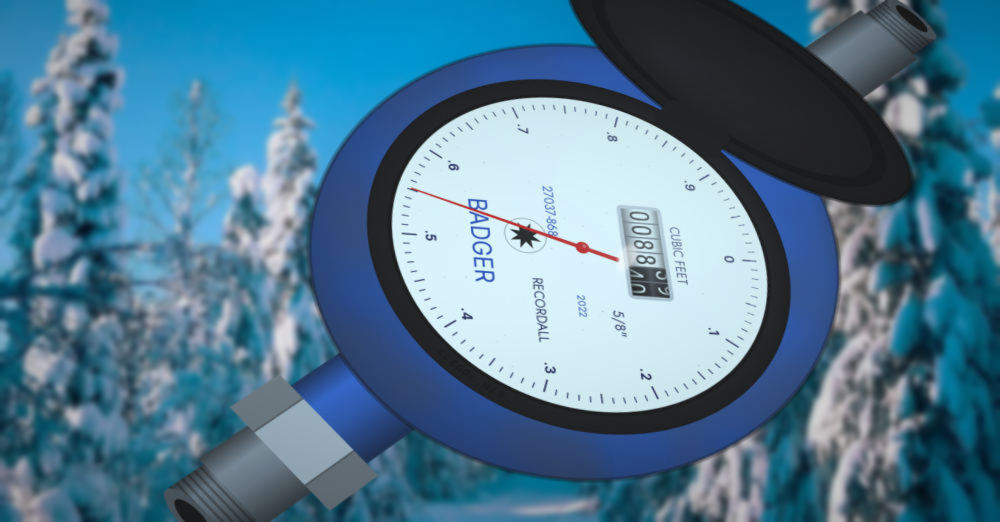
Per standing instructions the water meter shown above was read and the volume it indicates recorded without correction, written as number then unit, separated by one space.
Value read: 8839.55 ft³
